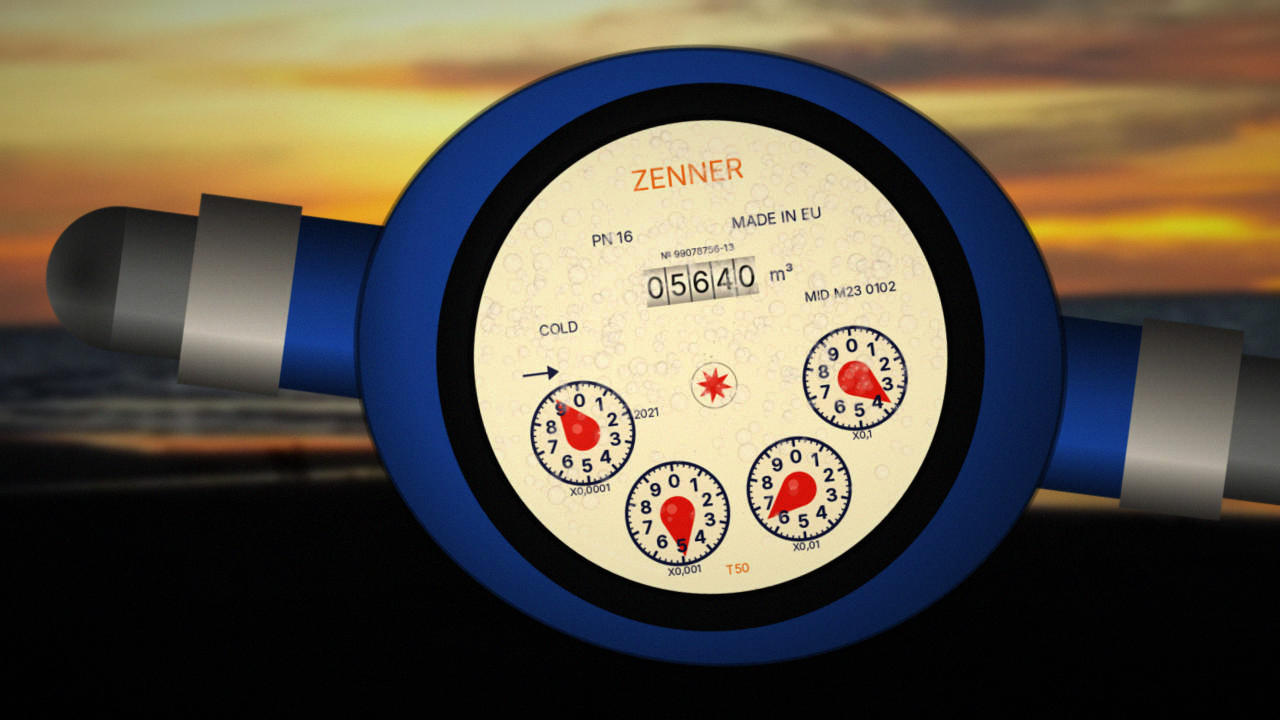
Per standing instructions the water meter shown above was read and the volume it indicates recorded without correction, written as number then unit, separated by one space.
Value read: 5640.3649 m³
